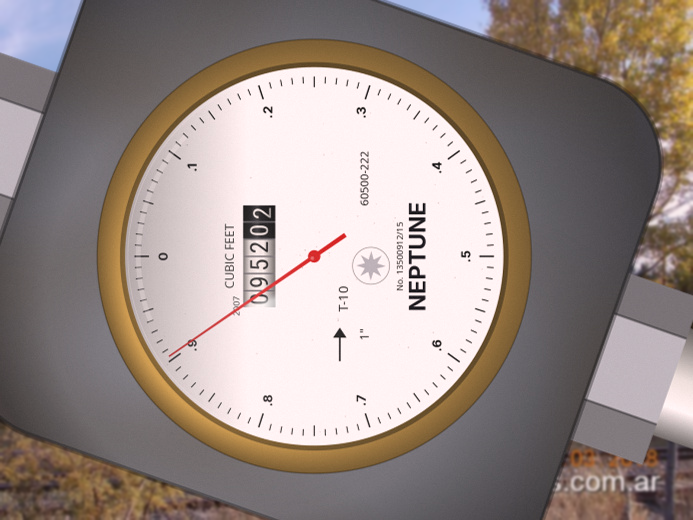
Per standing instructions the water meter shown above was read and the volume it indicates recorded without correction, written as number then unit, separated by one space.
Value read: 95201.90 ft³
